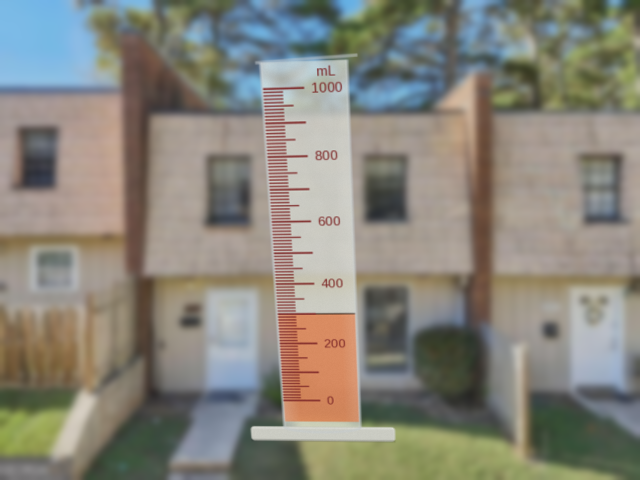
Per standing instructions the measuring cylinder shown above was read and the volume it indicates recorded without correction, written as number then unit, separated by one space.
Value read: 300 mL
